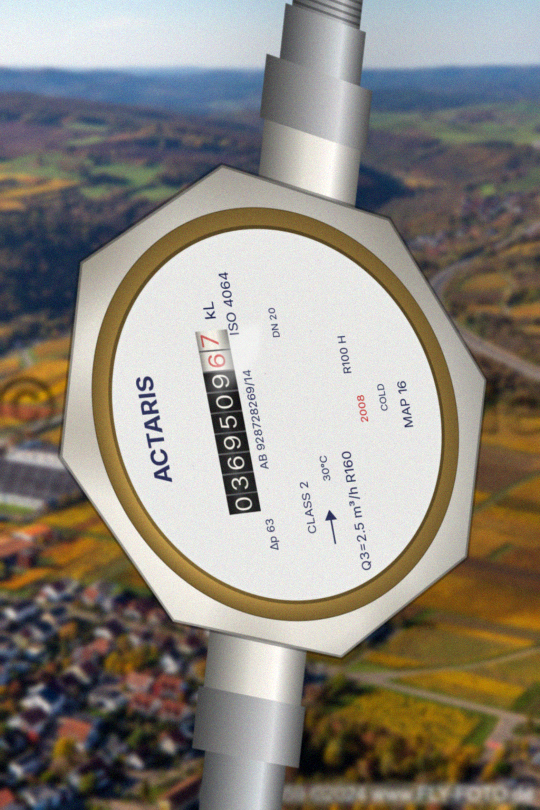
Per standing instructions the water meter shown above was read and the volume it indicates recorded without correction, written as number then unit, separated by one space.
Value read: 369509.67 kL
